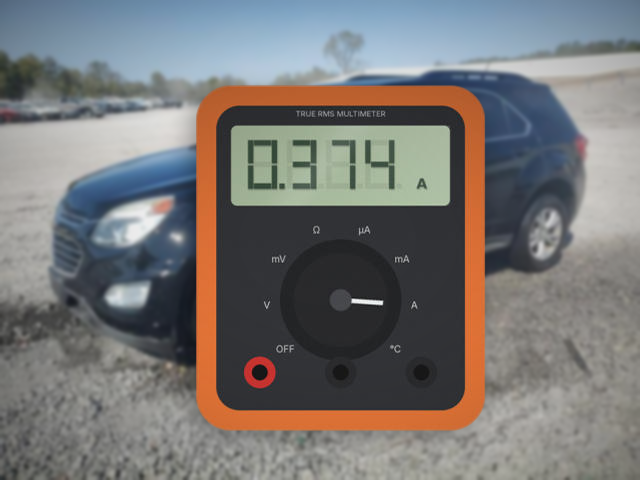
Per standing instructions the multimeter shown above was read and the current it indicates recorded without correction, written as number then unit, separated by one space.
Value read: 0.374 A
